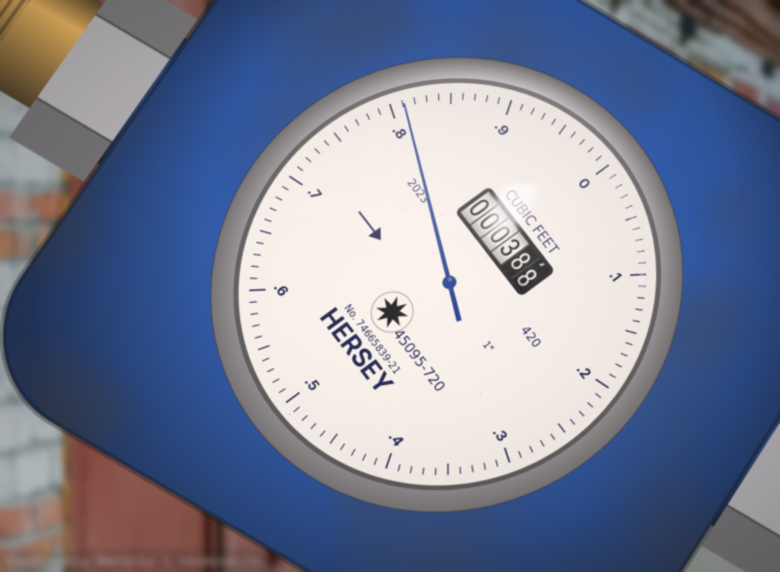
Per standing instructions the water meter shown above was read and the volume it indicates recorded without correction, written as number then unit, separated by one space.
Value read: 387.81 ft³
